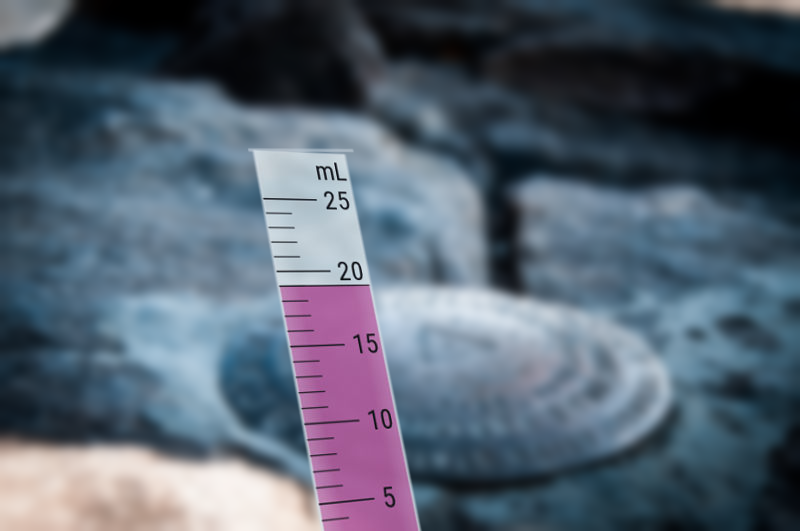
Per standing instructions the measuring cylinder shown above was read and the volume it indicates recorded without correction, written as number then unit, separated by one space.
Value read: 19 mL
